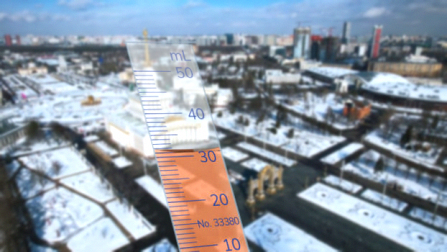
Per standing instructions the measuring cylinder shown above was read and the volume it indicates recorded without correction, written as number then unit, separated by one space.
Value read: 31 mL
